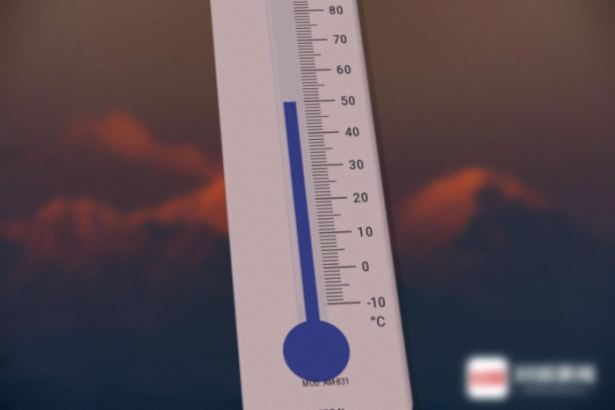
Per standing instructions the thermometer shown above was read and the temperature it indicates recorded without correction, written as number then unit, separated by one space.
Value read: 50 °C
